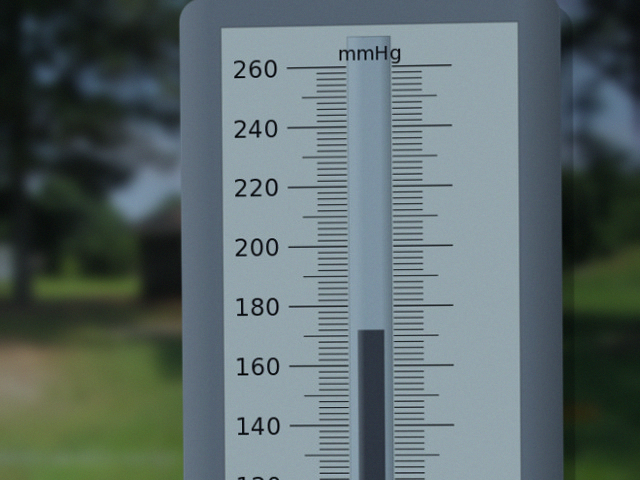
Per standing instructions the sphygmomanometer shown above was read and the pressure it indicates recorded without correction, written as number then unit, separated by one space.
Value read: 172 mmHg
